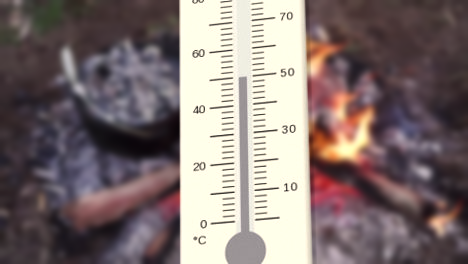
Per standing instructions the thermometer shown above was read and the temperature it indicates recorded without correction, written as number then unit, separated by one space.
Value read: 50 °C
